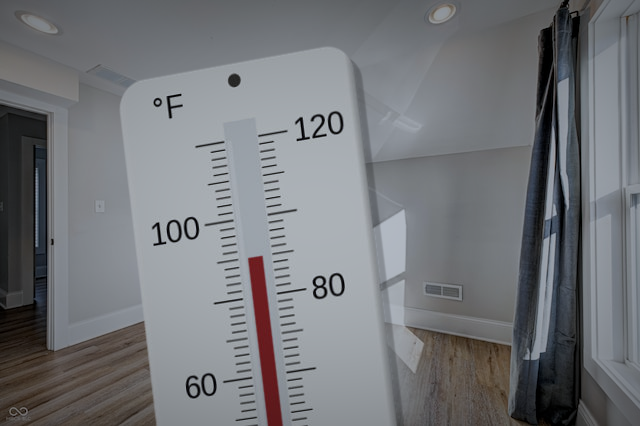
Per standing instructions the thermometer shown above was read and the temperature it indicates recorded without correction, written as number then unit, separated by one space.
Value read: 90 °F
